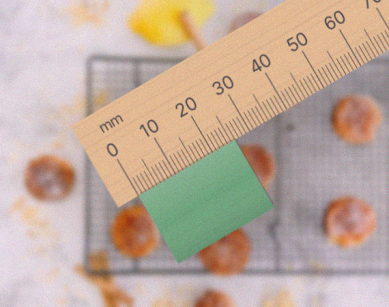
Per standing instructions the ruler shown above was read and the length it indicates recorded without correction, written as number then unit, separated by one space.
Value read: 26 mm
